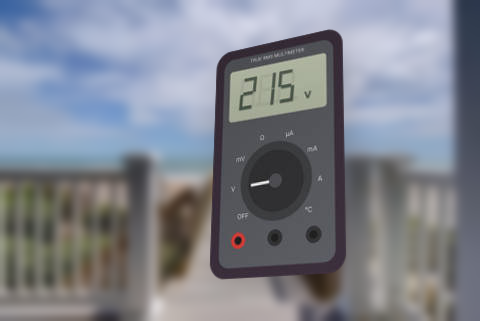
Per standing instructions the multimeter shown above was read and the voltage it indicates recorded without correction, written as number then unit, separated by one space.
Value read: 215 V
